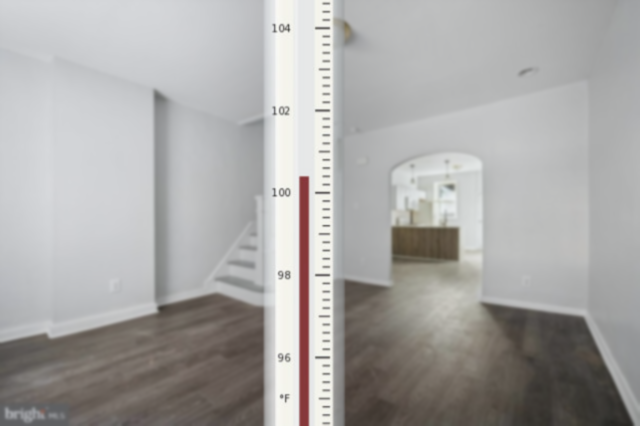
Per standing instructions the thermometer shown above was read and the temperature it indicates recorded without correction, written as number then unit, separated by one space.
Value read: 100.4 °F
